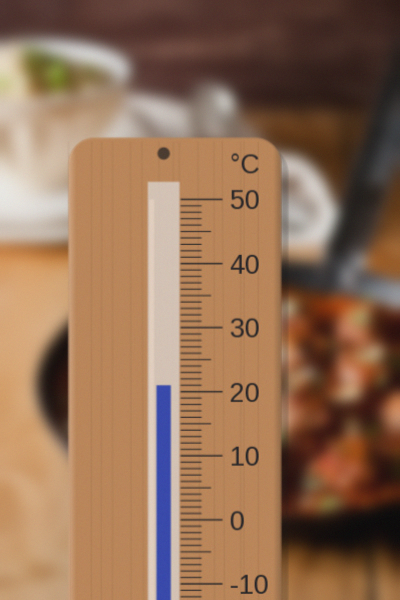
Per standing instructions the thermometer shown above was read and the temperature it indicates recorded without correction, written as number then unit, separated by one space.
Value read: 21 °C
